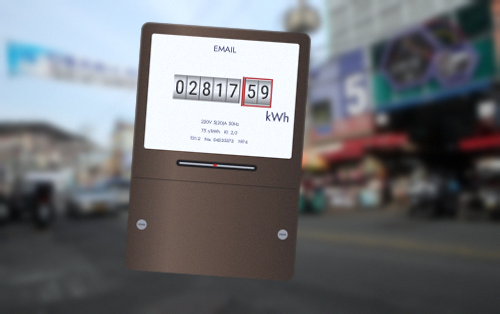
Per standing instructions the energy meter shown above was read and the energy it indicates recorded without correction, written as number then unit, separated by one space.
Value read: 2817.59 kWh
